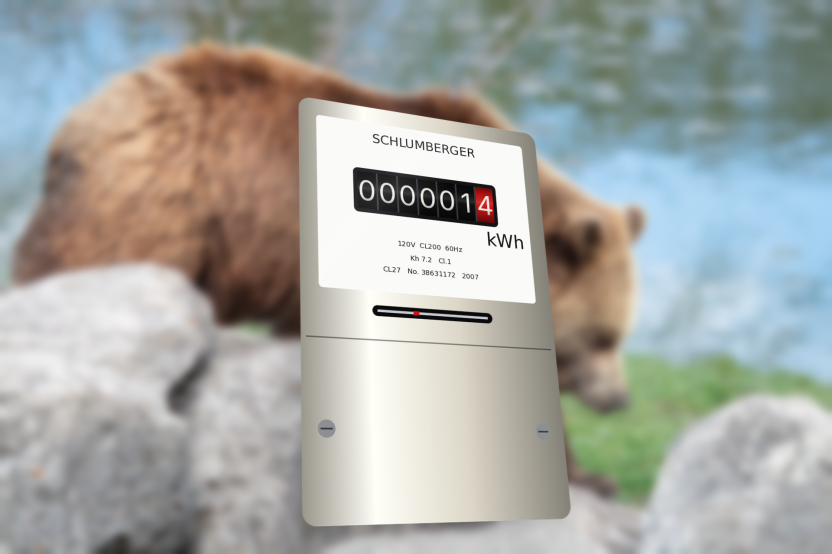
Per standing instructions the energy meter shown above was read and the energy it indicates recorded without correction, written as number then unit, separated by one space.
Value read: 1.4 kWh
